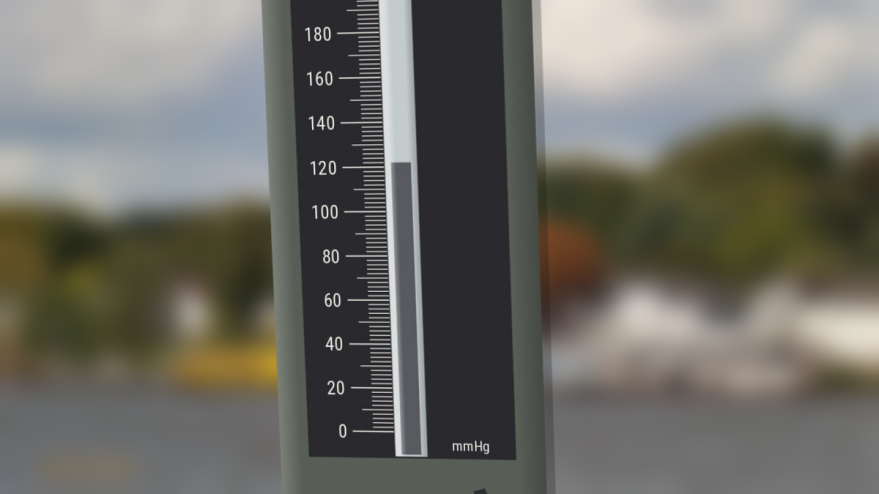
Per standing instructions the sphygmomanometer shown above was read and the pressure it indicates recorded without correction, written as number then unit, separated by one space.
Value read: 122 mmHg
